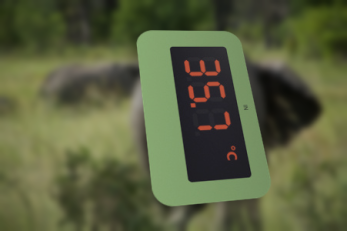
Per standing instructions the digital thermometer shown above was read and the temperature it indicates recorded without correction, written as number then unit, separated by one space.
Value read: 35.7 °C
